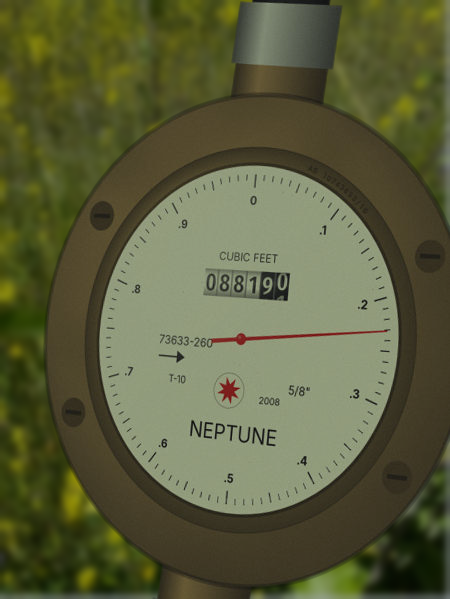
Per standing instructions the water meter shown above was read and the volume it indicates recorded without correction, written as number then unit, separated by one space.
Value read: 88190.23 ft³
